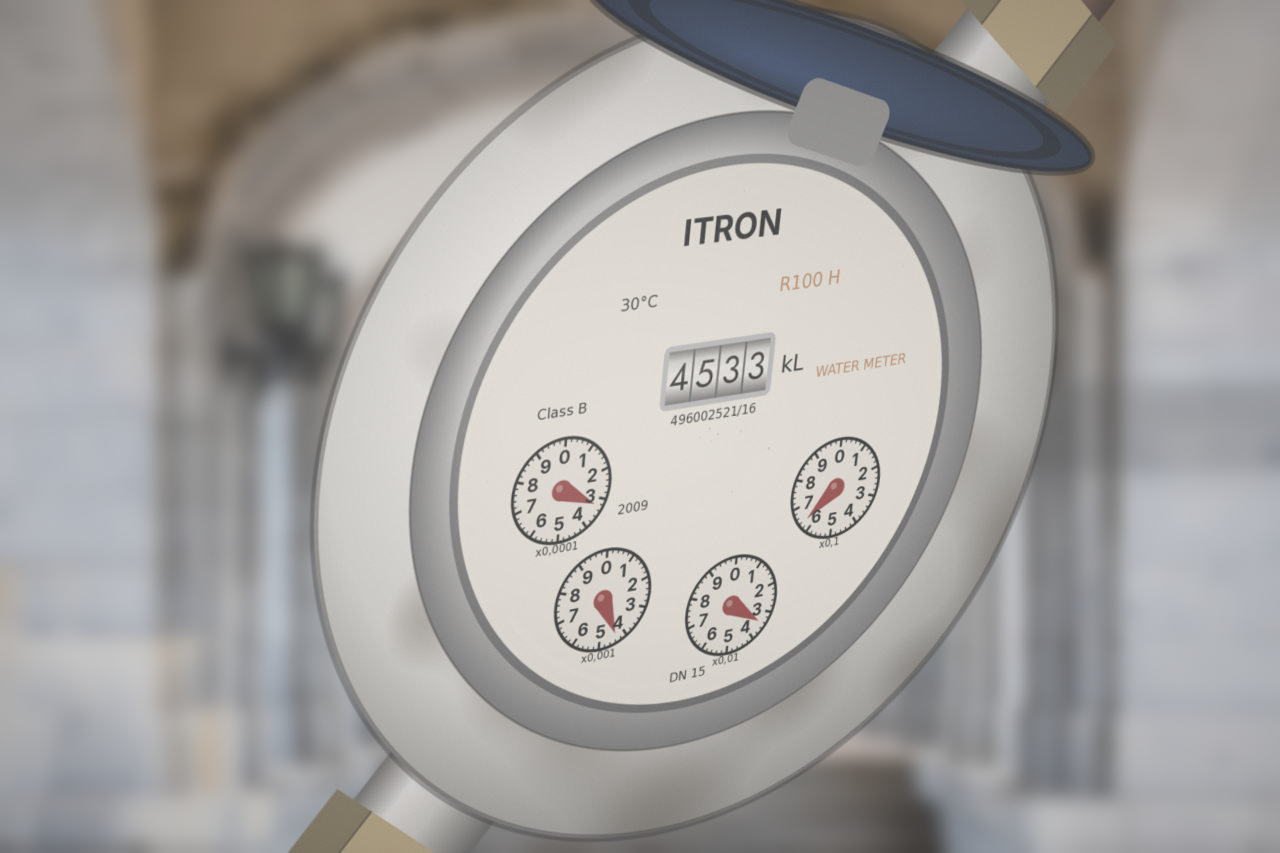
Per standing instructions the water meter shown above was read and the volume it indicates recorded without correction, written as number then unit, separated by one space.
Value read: 4533.6343 kL
